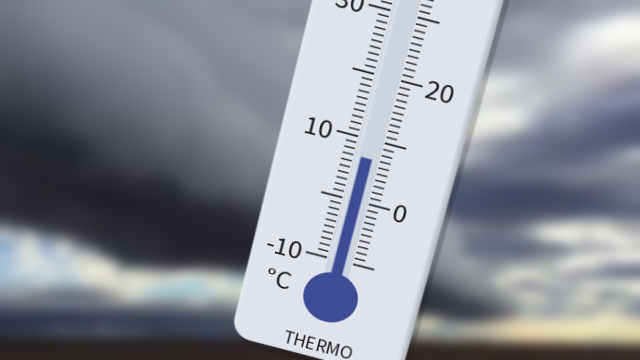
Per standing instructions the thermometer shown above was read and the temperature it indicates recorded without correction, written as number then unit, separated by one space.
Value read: 7 °C
